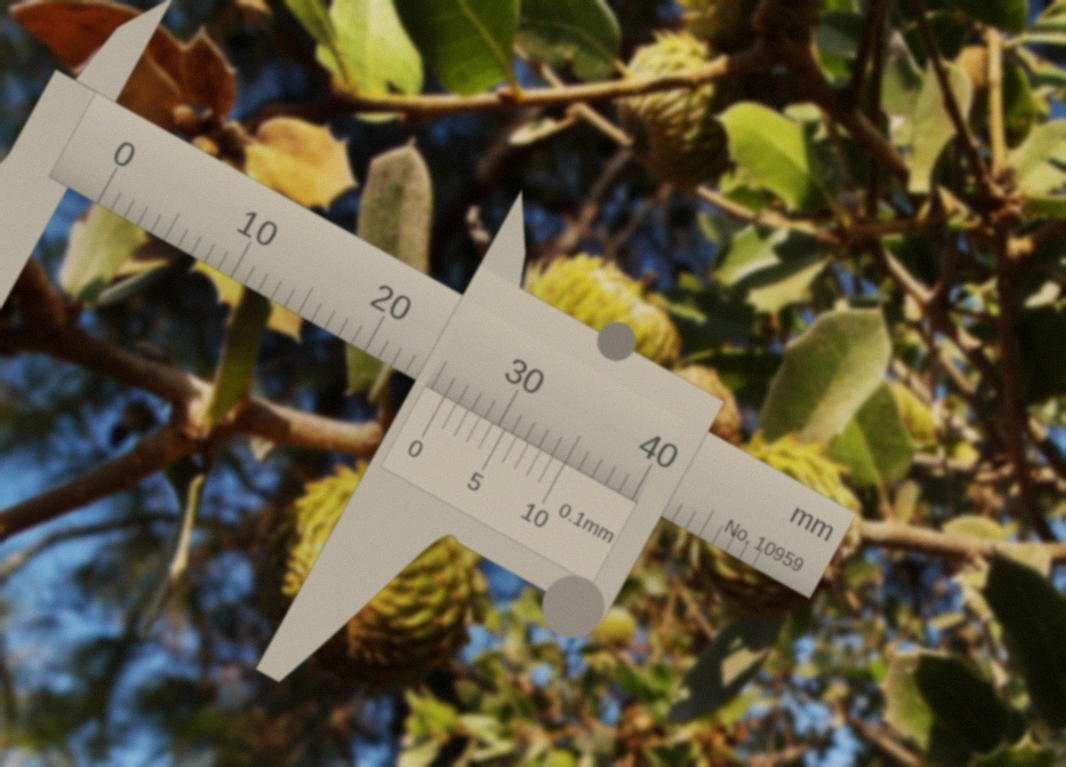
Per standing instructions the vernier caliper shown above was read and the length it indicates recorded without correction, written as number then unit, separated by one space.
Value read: 26.0 mm
